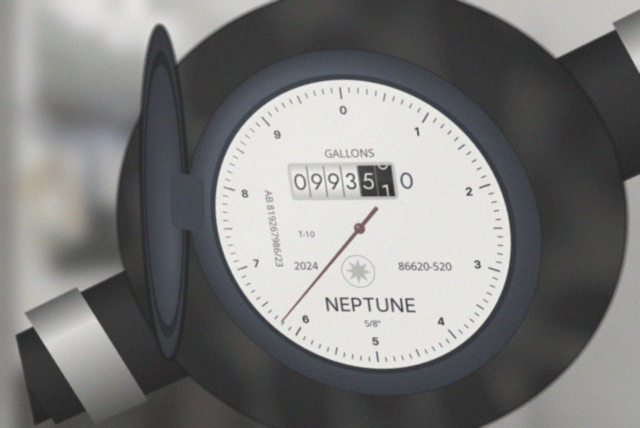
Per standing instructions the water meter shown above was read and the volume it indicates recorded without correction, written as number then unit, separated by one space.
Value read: 993506.2 gal
